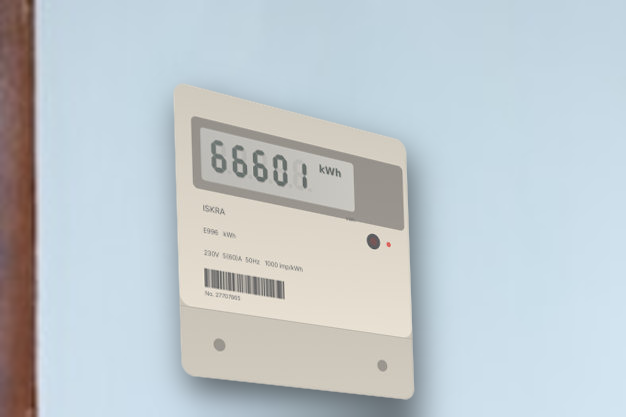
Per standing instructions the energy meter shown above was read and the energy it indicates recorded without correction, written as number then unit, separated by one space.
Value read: 66601 kWh
